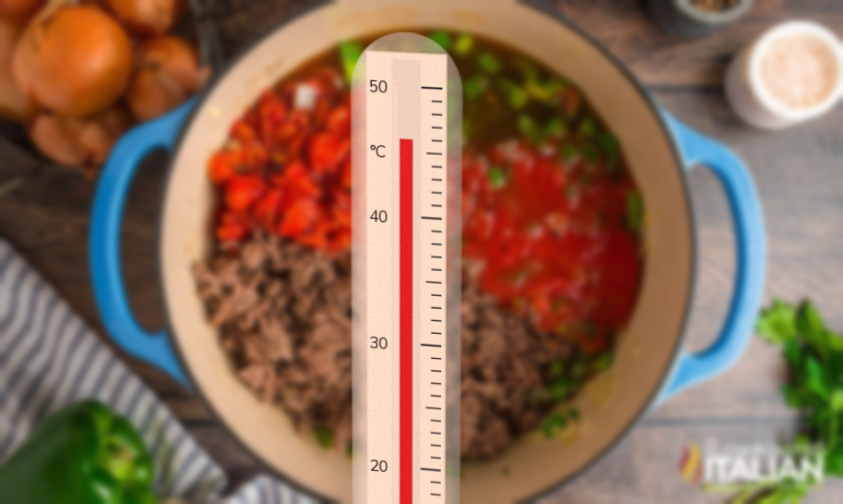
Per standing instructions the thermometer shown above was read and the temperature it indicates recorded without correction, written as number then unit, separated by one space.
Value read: 46 °C
